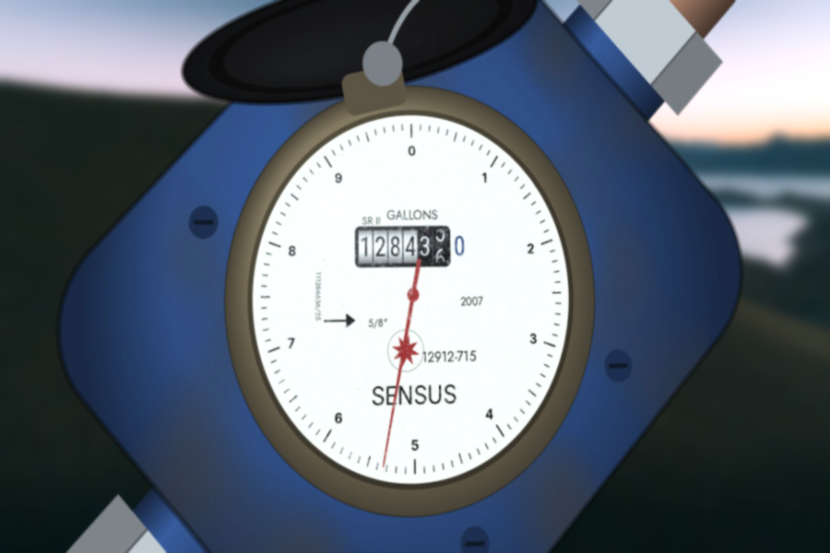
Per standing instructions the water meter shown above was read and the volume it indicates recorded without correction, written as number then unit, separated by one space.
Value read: 1284355.3 gal
